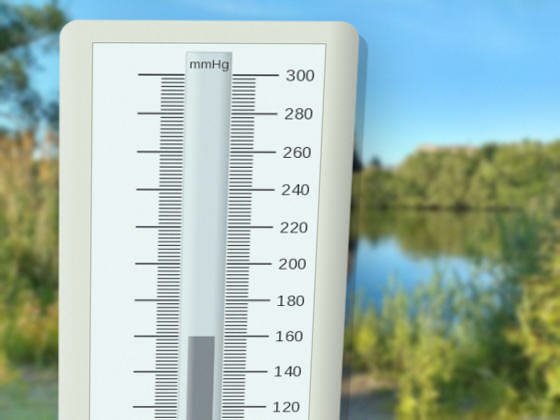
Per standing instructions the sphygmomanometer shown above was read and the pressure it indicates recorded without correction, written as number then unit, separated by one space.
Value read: 160 mmHg
